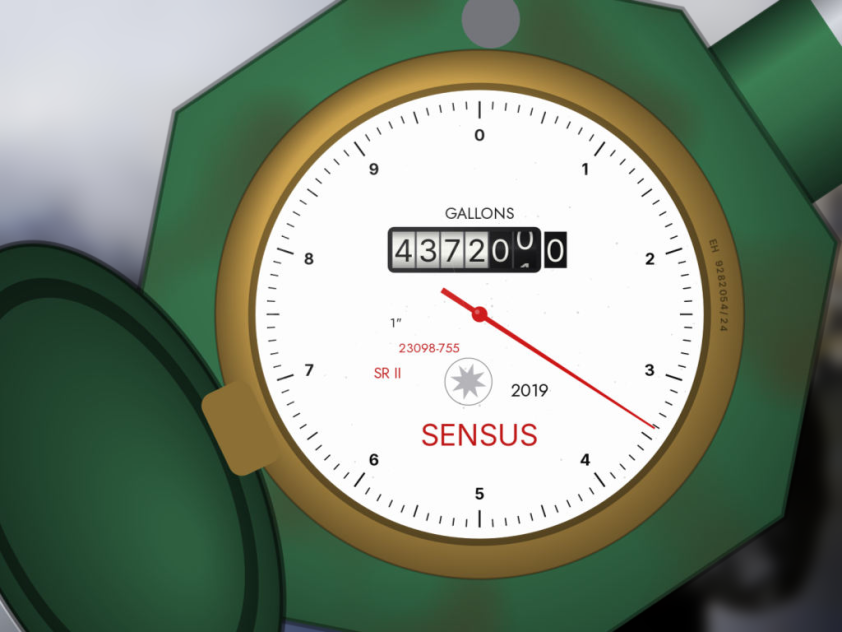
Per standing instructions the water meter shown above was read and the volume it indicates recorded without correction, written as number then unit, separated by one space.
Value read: 4372003.4 gal
